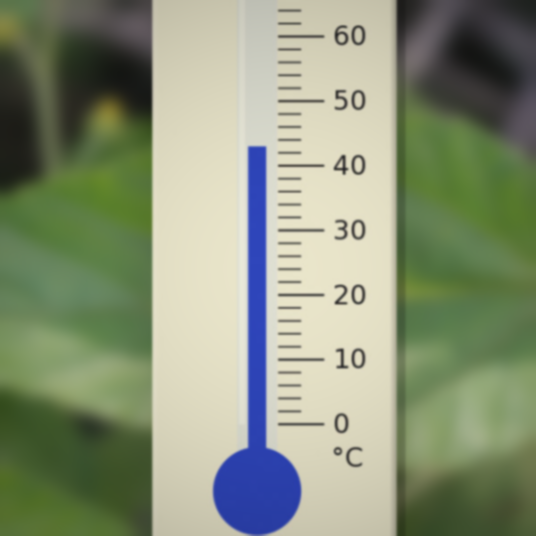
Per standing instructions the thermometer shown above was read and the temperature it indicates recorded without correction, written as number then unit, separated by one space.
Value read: 43 °C
